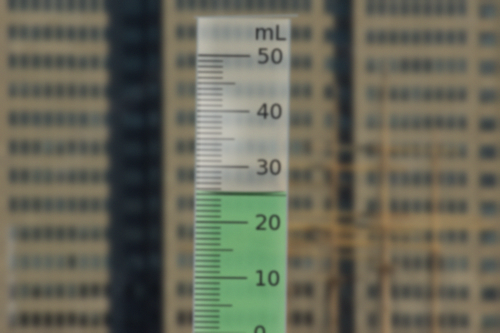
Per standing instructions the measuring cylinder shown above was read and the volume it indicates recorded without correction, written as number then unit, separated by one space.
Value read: 25 mL
